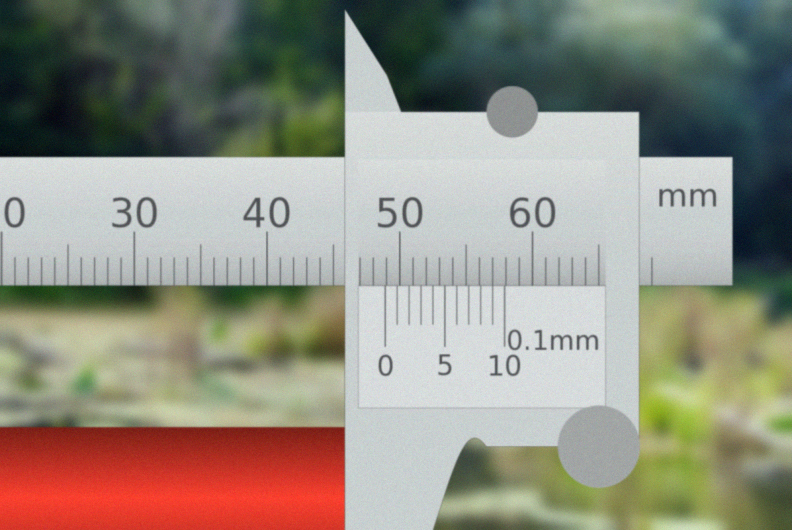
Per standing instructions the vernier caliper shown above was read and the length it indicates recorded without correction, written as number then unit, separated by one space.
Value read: 48.9 mm
